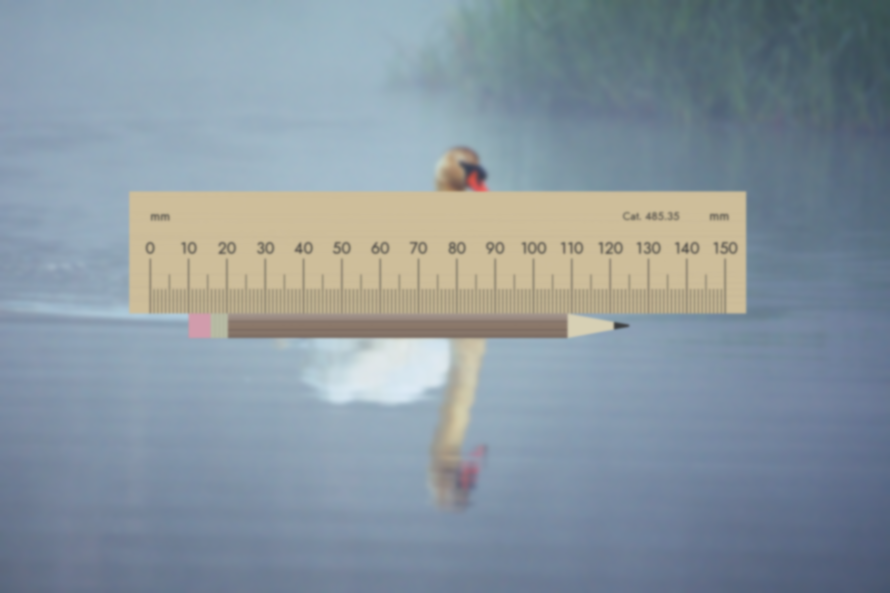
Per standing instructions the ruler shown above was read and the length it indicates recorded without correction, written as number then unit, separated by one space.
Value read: 115 mm
